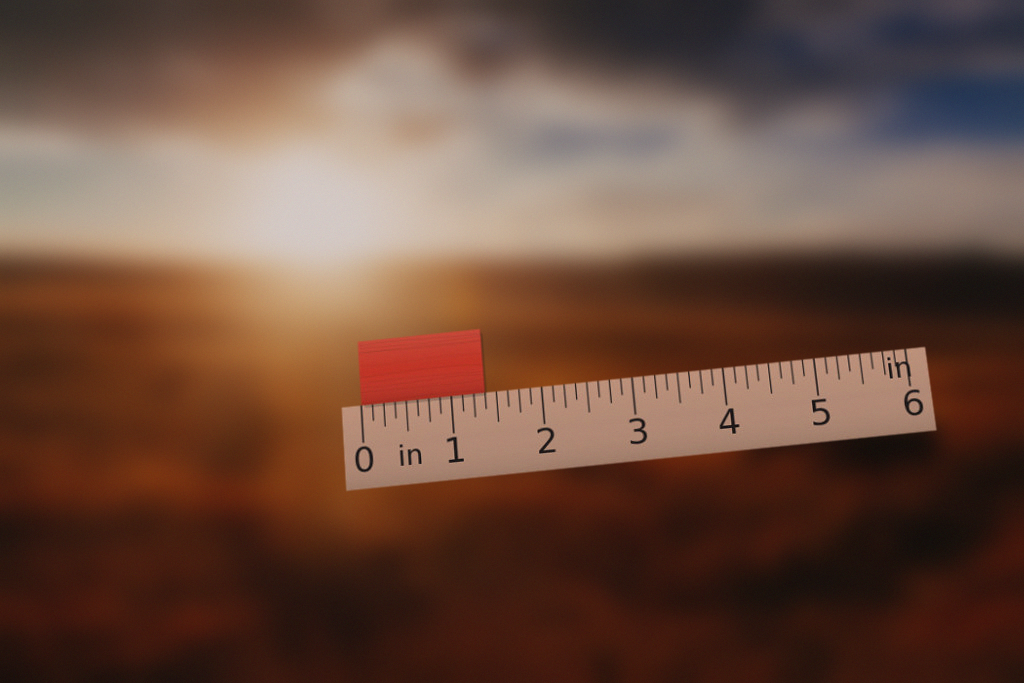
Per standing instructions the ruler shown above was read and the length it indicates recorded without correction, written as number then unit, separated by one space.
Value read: 1.375 in
